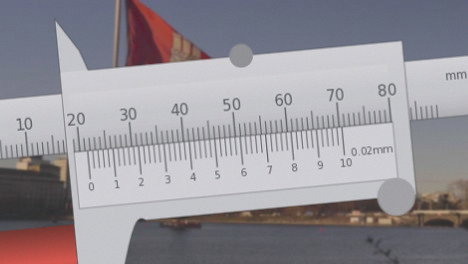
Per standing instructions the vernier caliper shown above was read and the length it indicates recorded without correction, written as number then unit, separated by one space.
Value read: 21.5 mm
